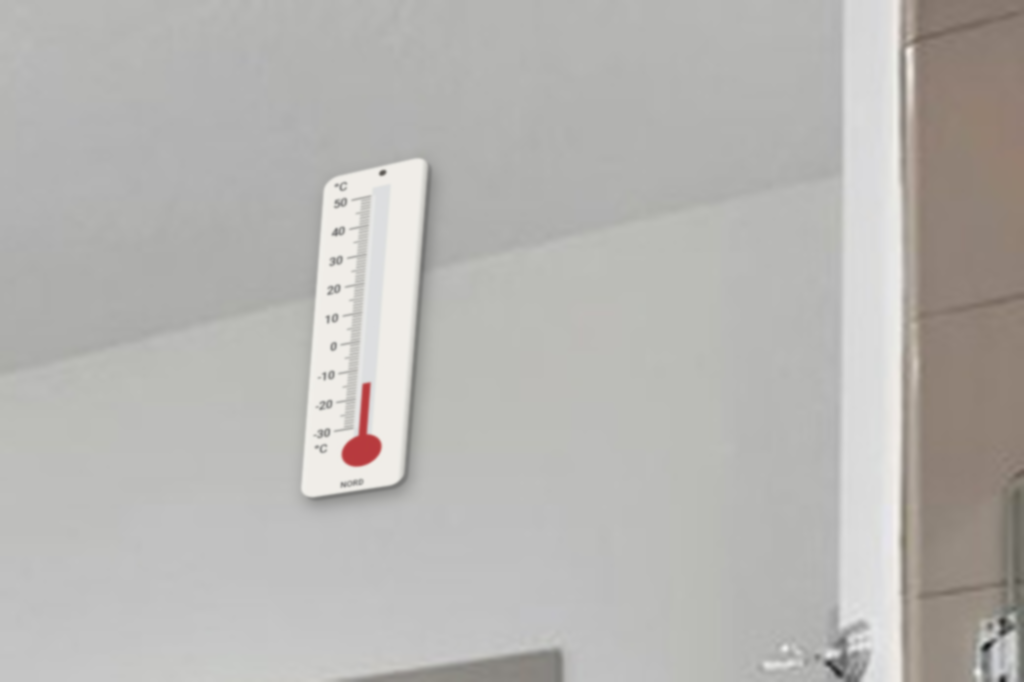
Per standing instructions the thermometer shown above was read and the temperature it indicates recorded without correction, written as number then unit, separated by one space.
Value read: -15 °C
